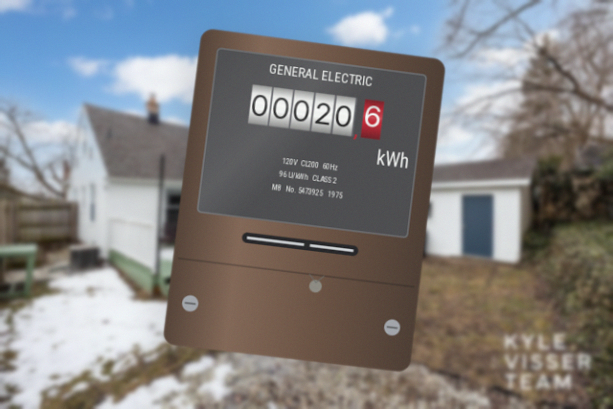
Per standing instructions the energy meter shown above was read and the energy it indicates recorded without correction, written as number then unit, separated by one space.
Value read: 20.6 kWh
